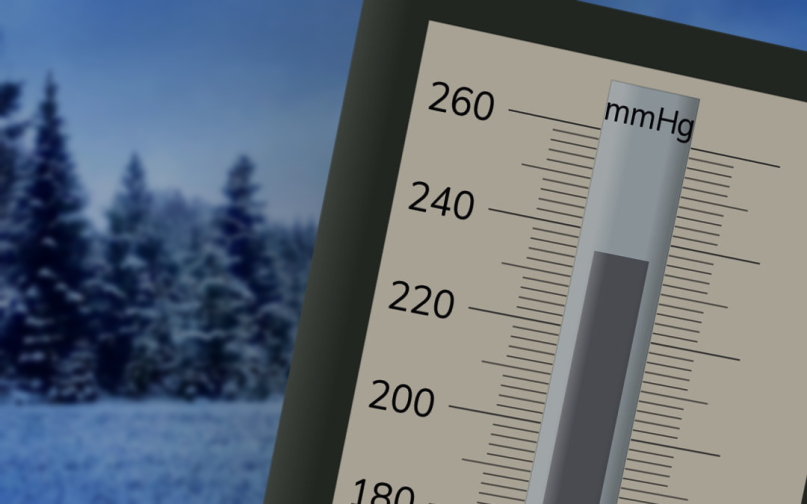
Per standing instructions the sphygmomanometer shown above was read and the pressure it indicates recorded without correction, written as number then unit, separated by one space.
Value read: 236 mmHg
